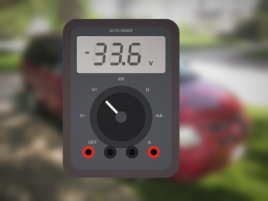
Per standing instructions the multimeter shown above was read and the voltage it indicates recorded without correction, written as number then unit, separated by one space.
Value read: -33.6 V
